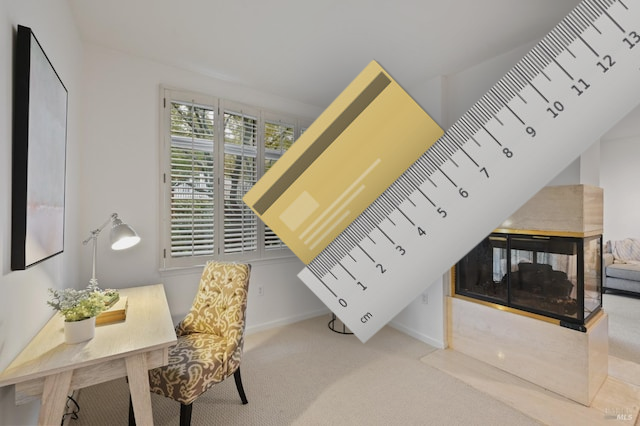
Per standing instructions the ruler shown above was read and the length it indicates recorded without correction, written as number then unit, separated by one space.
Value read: 7 cm
